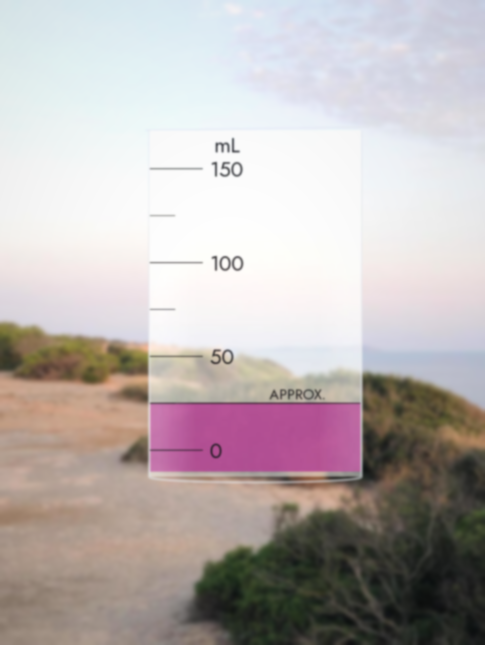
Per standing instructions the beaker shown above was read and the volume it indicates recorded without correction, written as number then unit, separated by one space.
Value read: 25 mL
